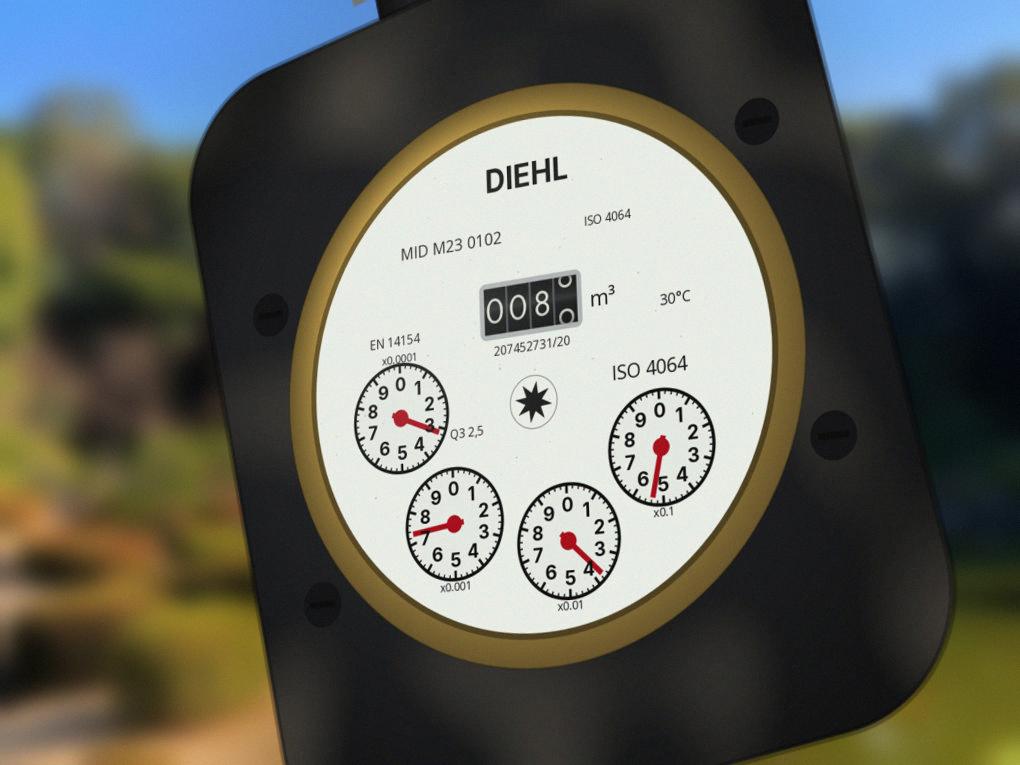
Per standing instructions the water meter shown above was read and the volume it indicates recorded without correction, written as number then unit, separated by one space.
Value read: 88.5373 m³
